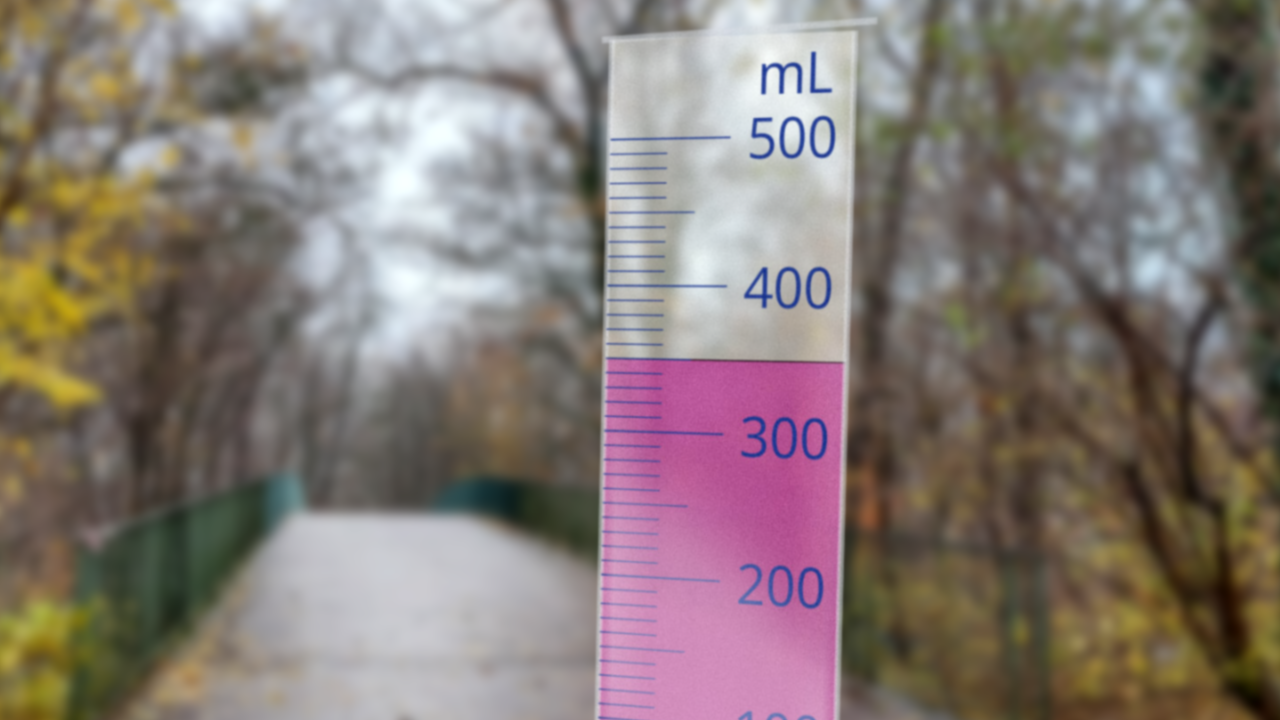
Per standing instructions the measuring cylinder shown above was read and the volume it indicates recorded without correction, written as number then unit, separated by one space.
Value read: 350 mL
